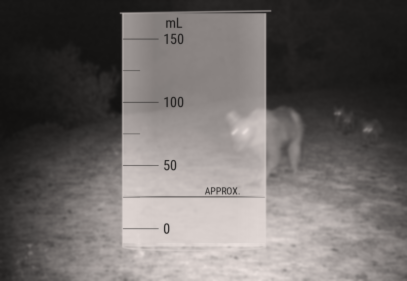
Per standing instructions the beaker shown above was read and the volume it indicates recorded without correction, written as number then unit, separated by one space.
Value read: 25 mL
